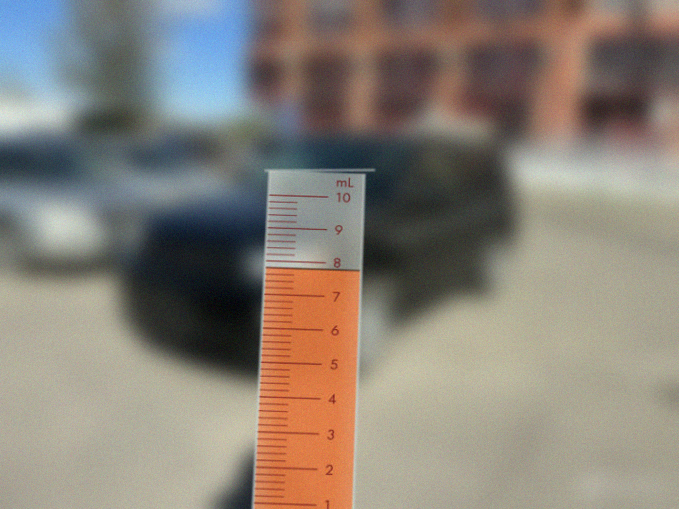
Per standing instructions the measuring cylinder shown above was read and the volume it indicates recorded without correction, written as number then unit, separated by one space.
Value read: 7.8 mL
